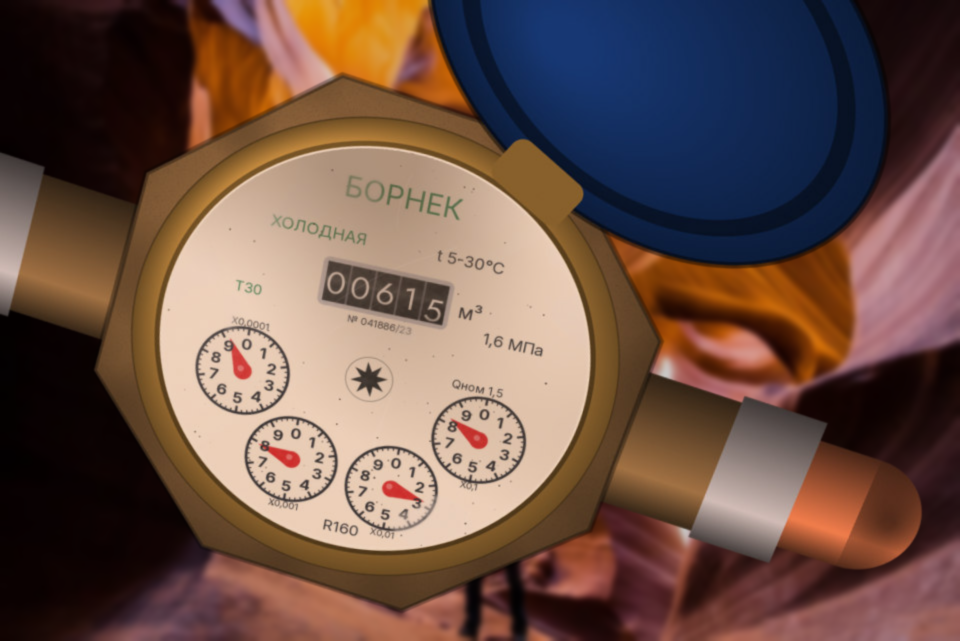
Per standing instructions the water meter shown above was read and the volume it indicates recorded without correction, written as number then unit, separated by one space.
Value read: 614.8279 m³
